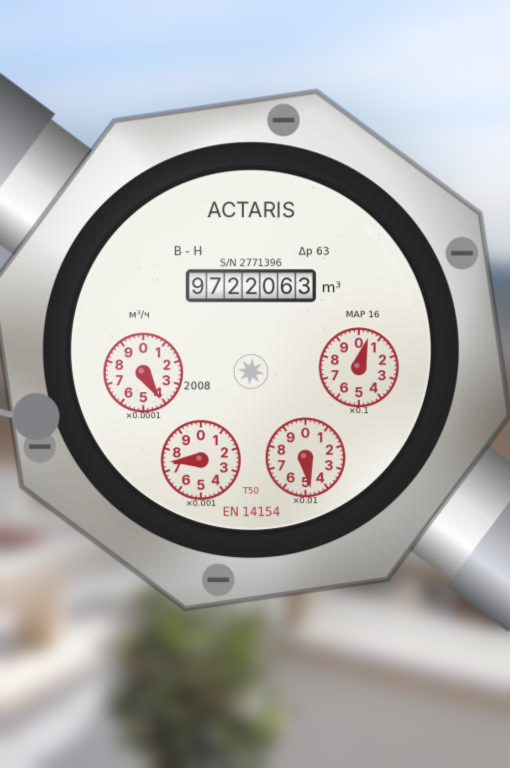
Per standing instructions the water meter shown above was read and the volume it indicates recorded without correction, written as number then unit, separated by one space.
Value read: 9722063.0474 m³
